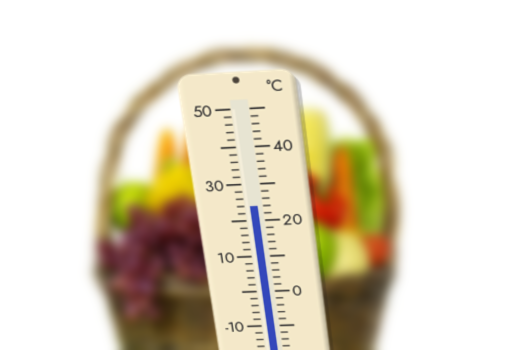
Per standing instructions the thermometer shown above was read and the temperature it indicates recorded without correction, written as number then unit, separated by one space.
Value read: 24 °C
